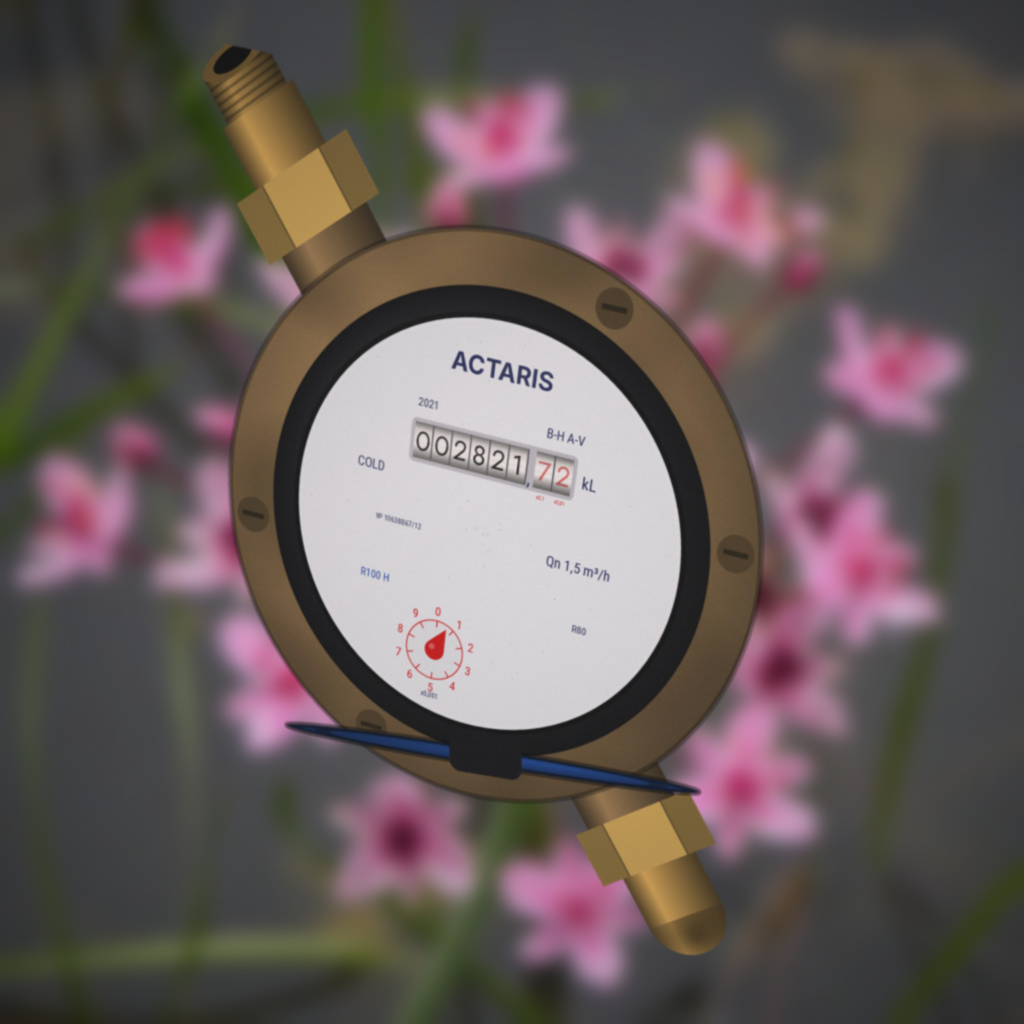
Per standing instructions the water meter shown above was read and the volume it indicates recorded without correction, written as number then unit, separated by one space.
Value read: 2821.720 kL
